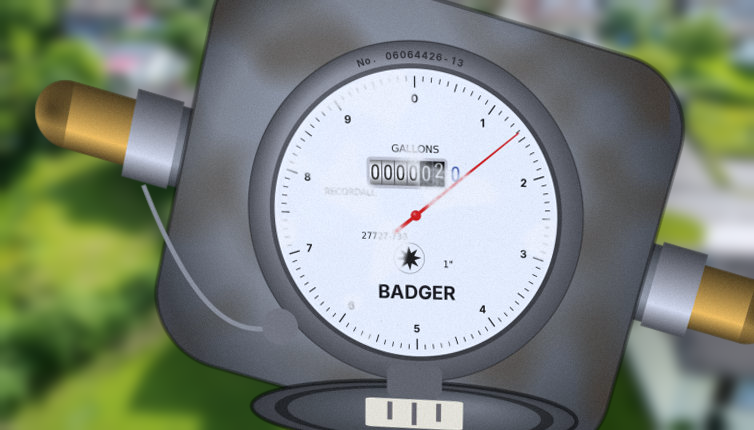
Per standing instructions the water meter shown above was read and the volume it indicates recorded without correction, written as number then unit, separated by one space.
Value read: 21.4 gal
